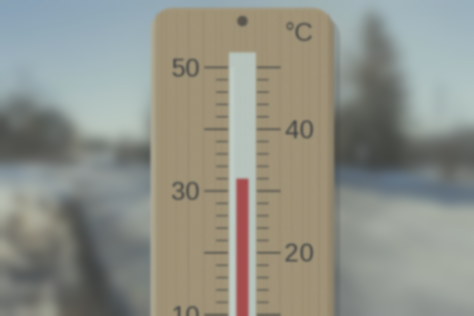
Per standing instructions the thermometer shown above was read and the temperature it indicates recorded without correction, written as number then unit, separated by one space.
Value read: 32 °C
